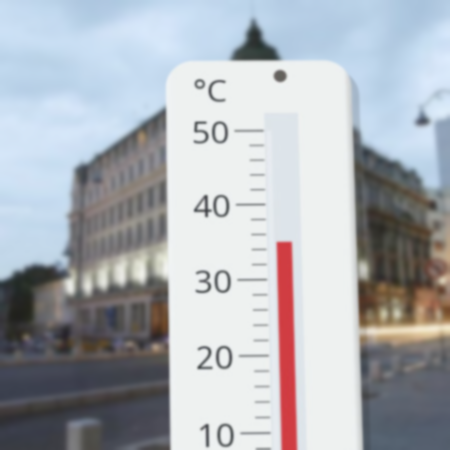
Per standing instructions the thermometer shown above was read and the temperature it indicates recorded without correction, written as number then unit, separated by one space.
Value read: 35 °C
